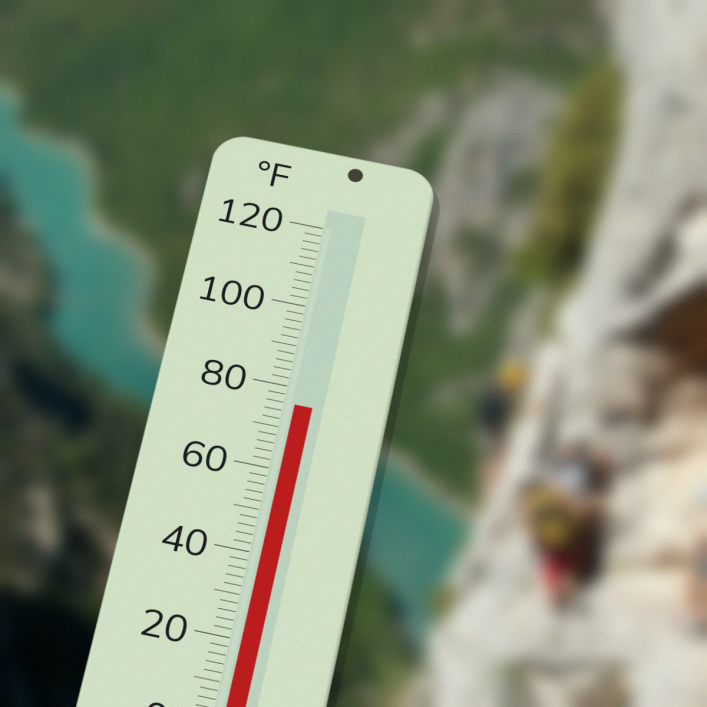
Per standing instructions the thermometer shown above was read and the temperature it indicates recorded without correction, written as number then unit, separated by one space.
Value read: 76 °F
